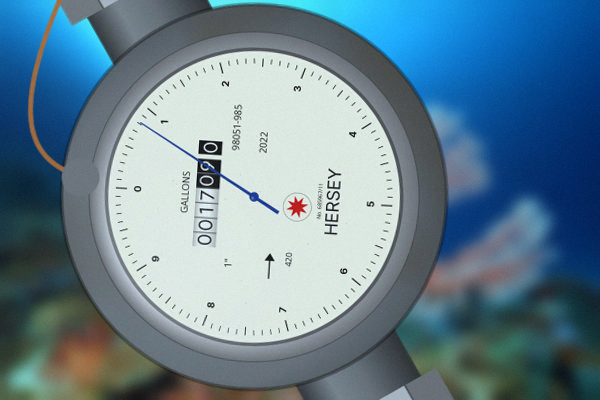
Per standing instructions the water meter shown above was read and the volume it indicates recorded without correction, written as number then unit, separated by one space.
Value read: 17090.8 gal
